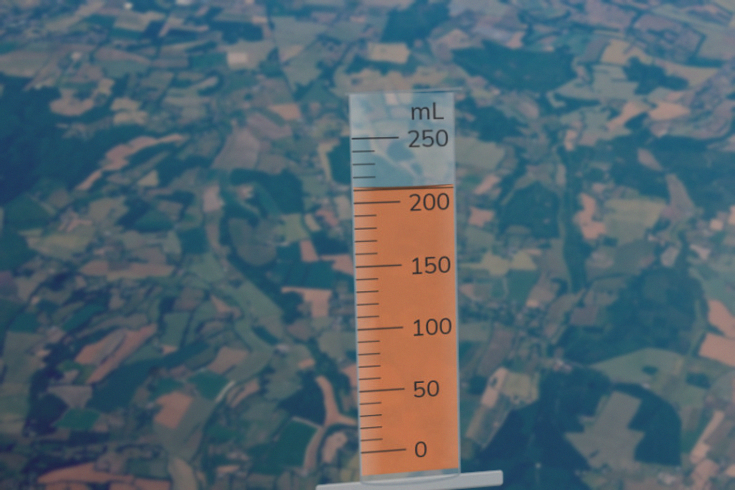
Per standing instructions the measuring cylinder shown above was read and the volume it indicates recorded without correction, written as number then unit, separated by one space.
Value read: 210 mL
